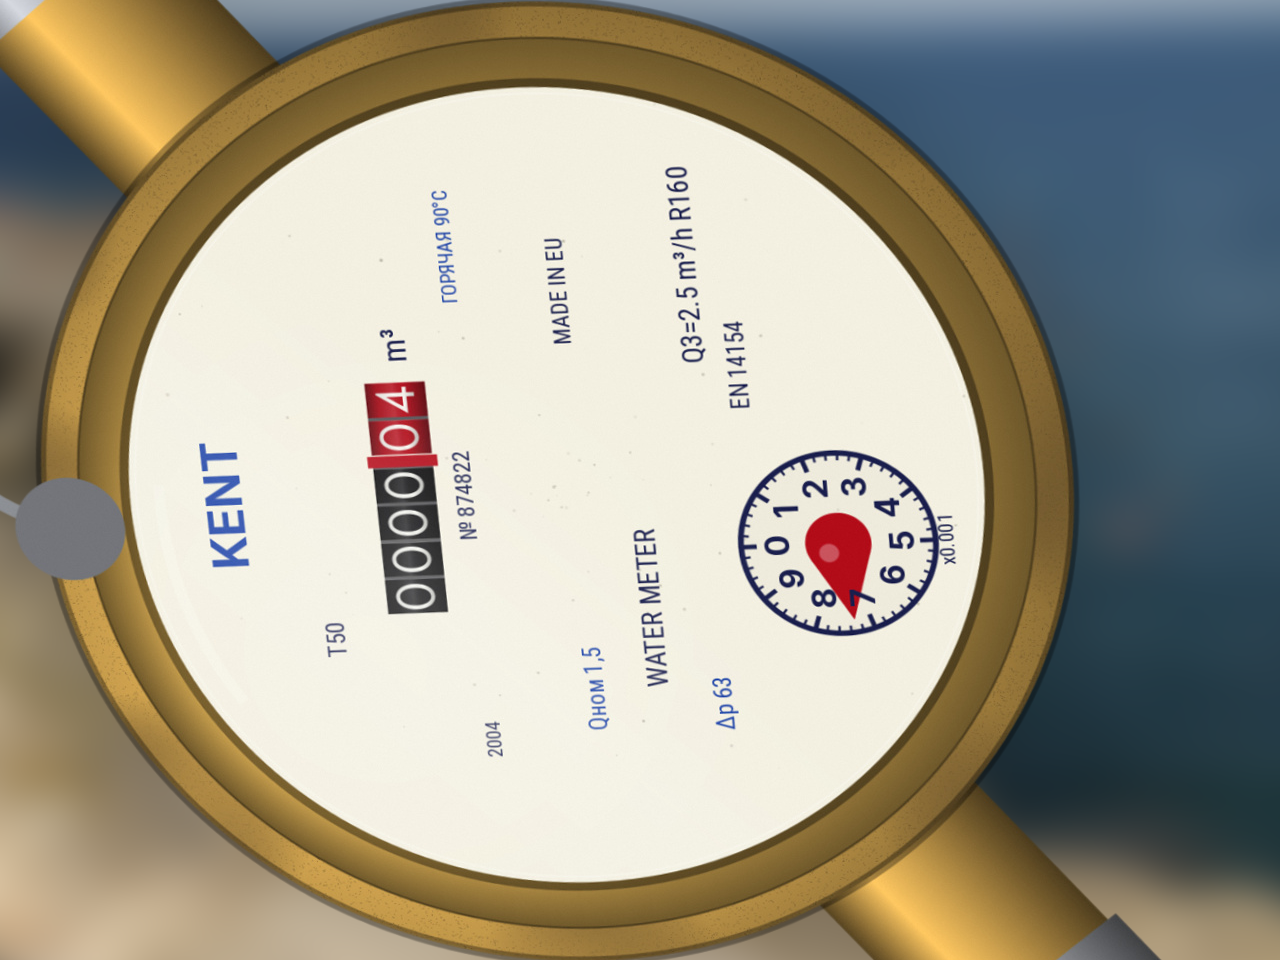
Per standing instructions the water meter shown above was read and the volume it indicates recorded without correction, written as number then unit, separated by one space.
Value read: 0.047 m³
